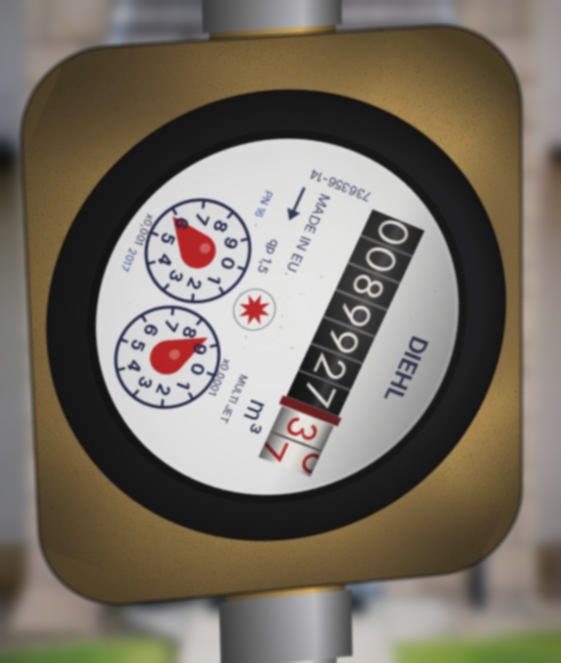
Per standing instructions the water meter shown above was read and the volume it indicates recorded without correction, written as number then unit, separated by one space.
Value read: 89927.3658 m³
